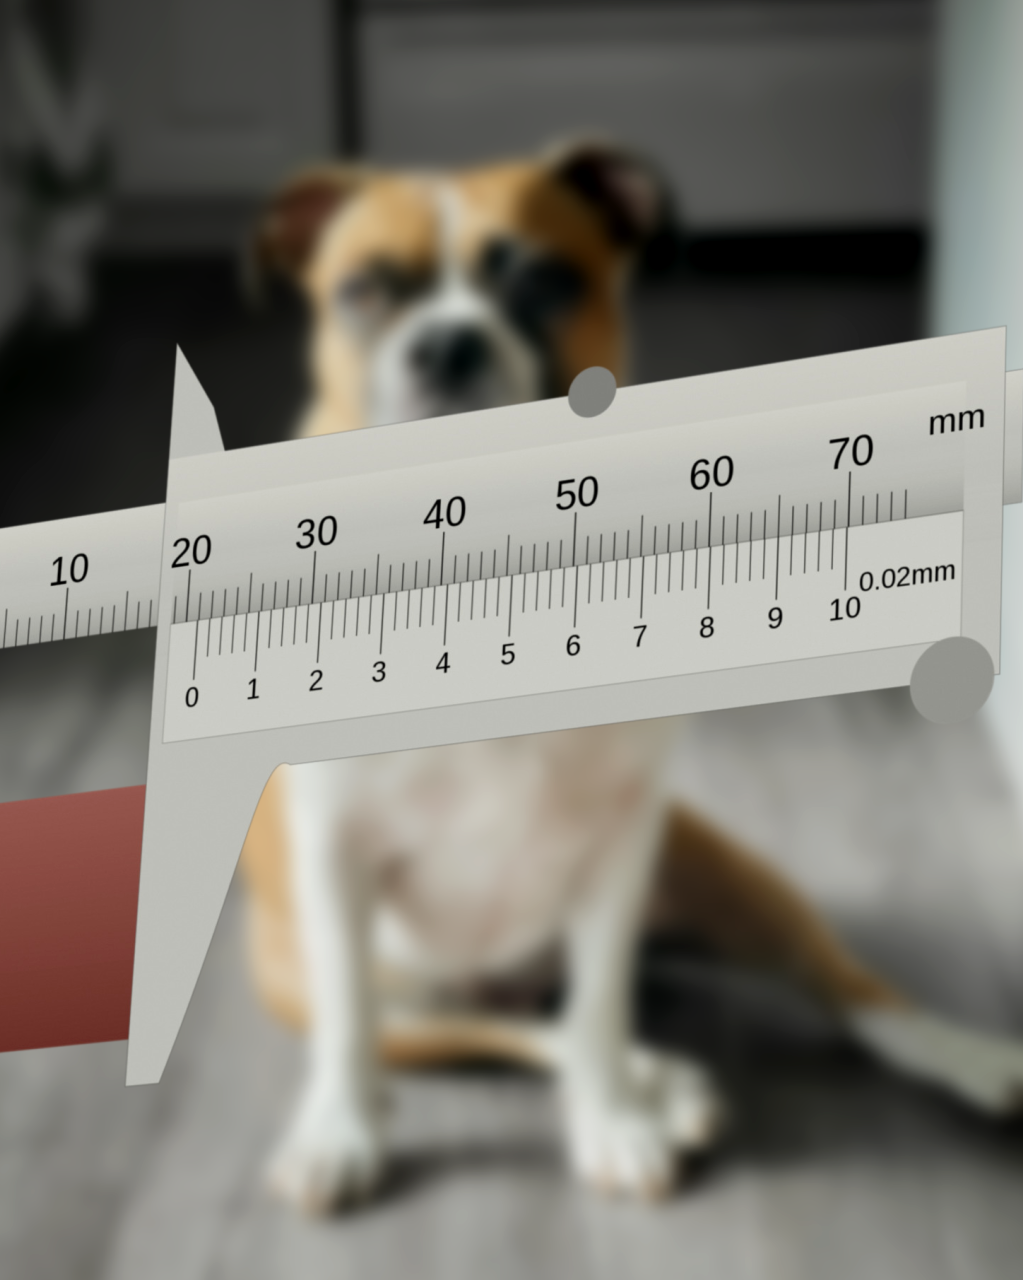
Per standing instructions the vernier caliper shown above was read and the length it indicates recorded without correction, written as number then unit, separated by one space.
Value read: 20.9 mm
